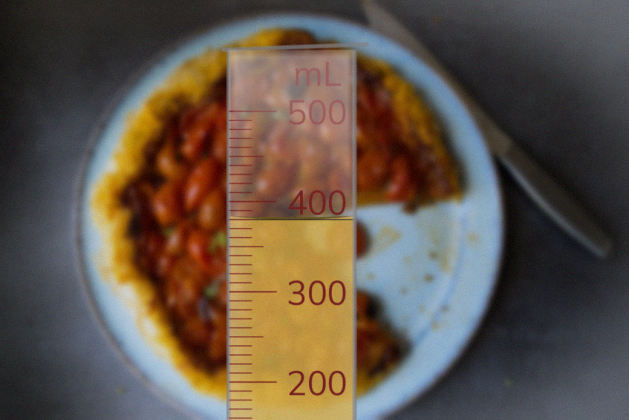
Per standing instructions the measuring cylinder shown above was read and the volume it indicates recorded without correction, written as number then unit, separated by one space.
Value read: 380 mL
